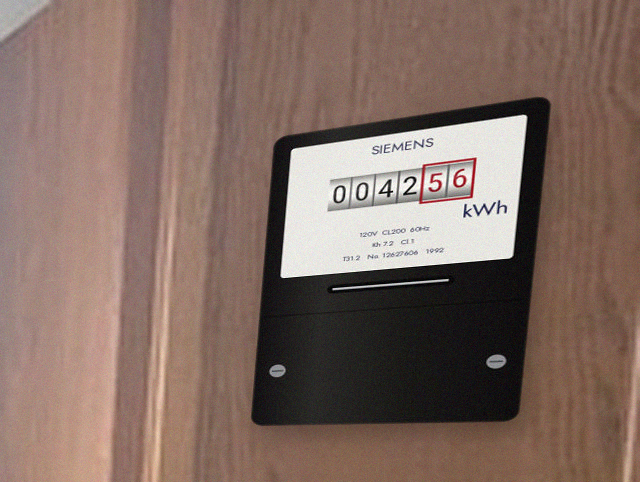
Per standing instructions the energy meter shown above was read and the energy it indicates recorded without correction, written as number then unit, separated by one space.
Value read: 42.56 kWh
